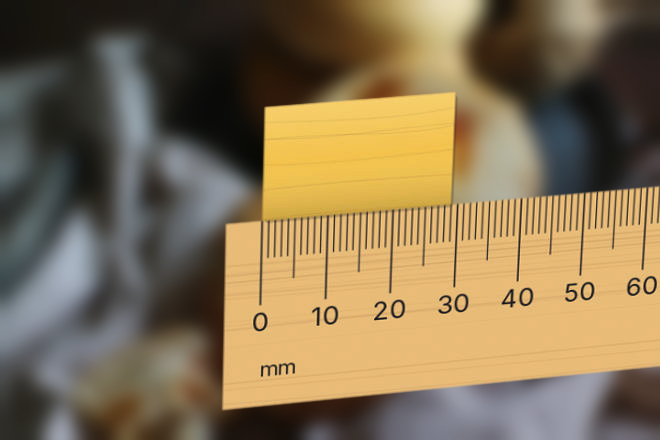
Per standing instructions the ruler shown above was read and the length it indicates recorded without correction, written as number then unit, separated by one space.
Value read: 29 mm
